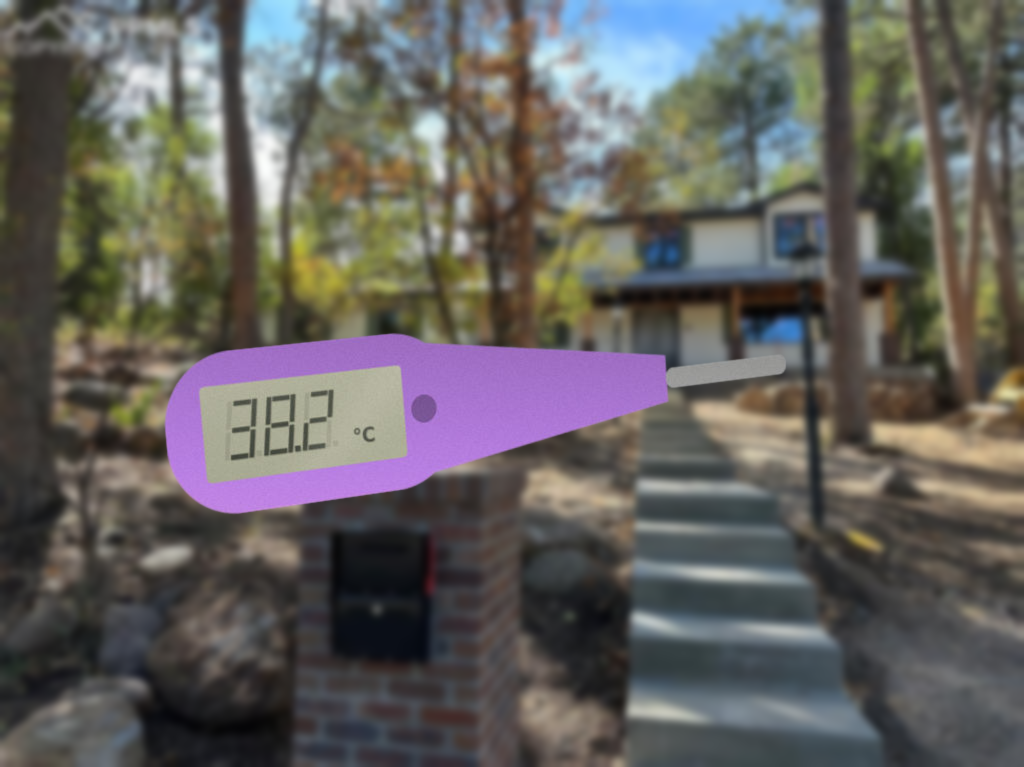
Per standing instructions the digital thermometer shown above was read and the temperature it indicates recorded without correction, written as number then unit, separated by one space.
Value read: 38.2 °C
